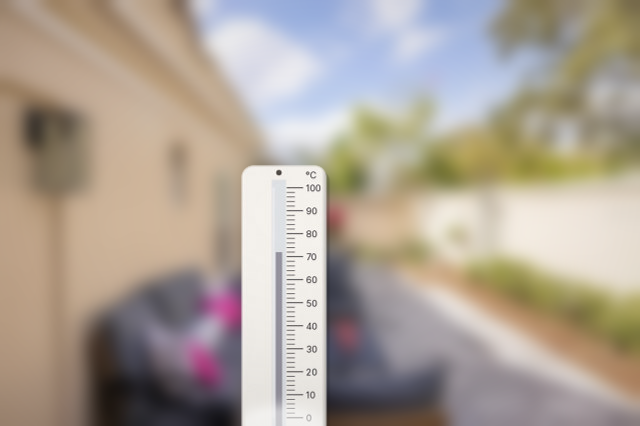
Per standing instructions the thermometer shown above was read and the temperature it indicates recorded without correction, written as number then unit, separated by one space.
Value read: 72 °C
